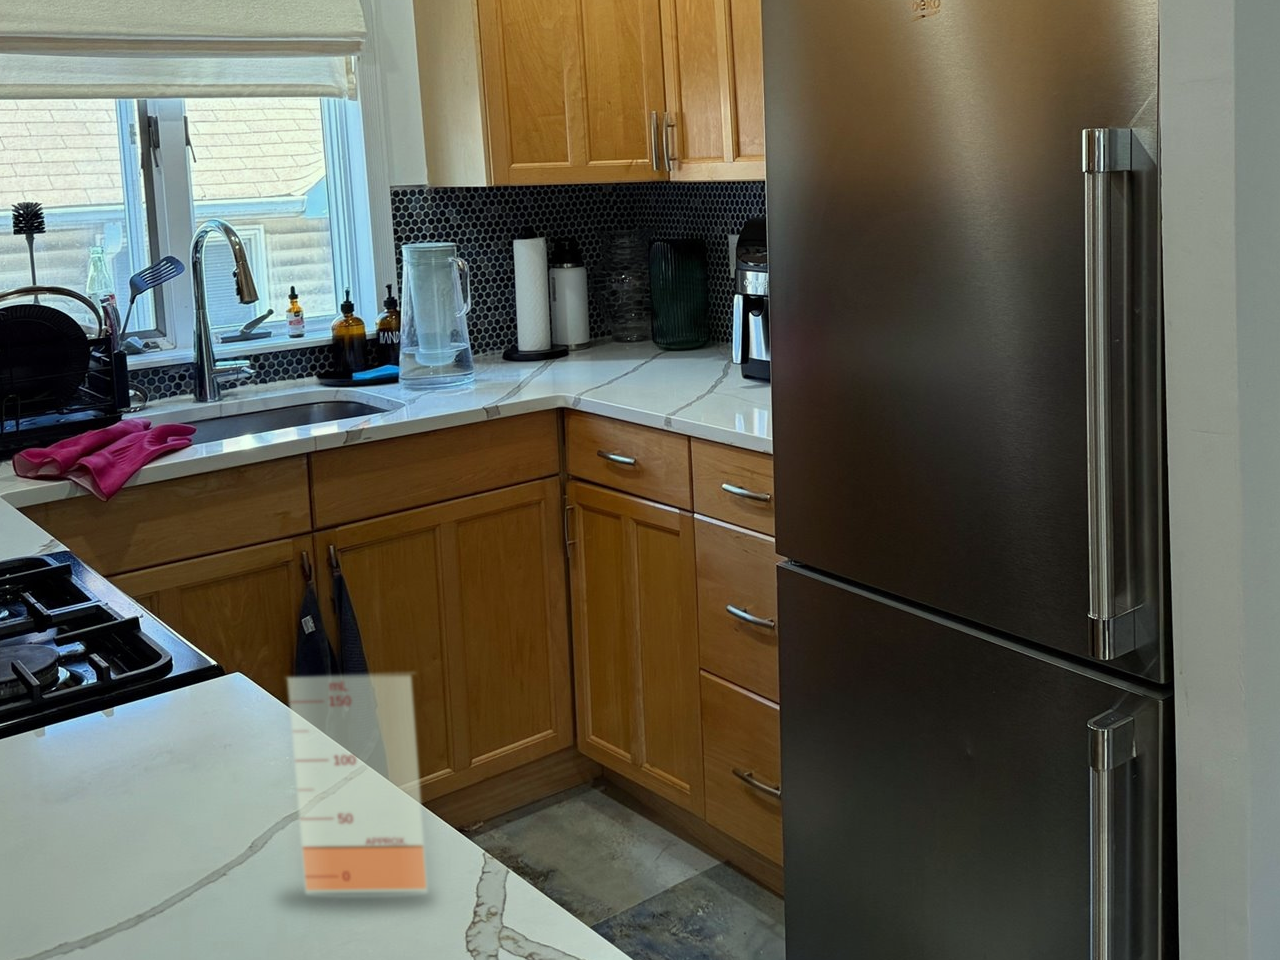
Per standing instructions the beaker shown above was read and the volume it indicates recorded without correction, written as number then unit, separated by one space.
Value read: 25 mL
